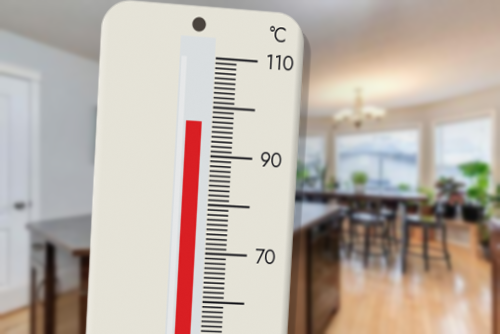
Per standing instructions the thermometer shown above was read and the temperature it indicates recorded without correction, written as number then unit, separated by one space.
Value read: 97 °C
